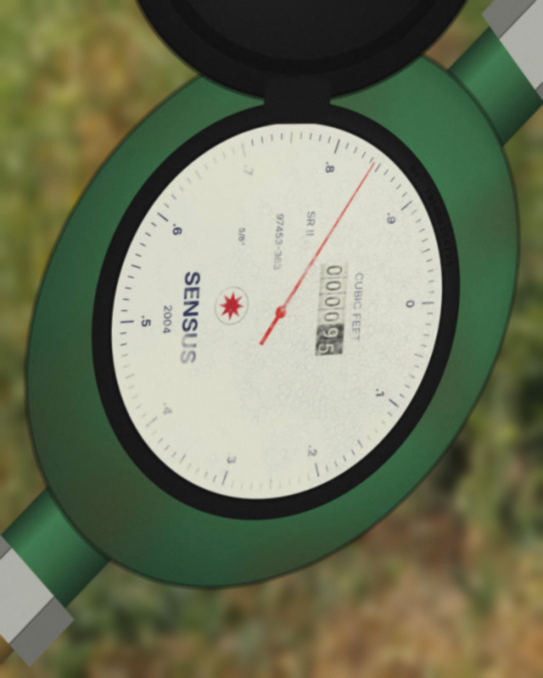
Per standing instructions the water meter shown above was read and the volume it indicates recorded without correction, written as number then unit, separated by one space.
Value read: 94.84 ft³
